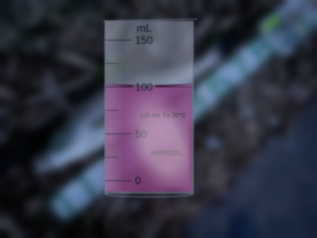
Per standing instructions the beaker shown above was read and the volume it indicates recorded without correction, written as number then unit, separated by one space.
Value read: 100 mL
